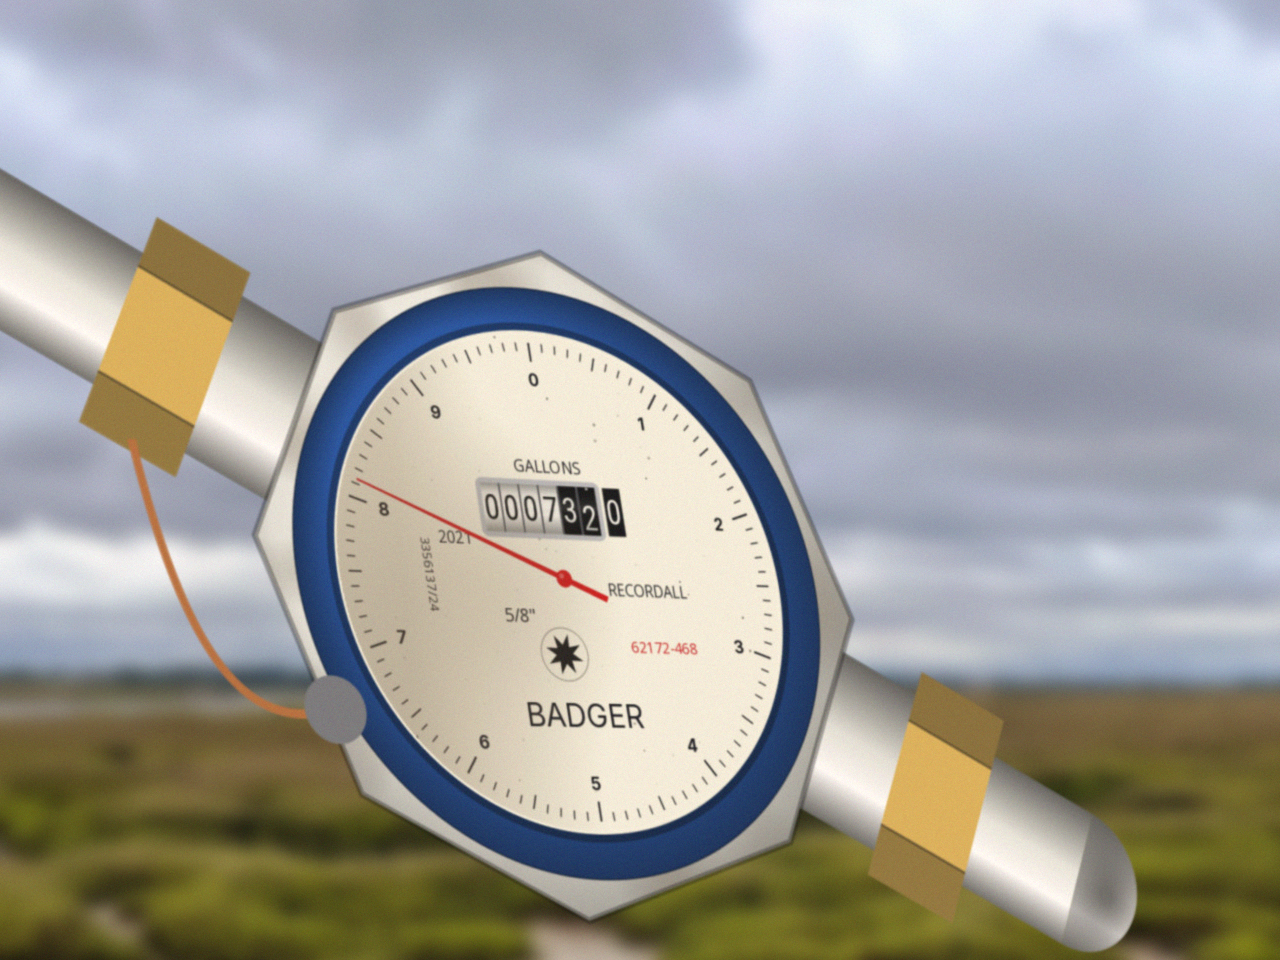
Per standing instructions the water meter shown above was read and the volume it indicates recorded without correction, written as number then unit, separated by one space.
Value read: 7318.1 gal
